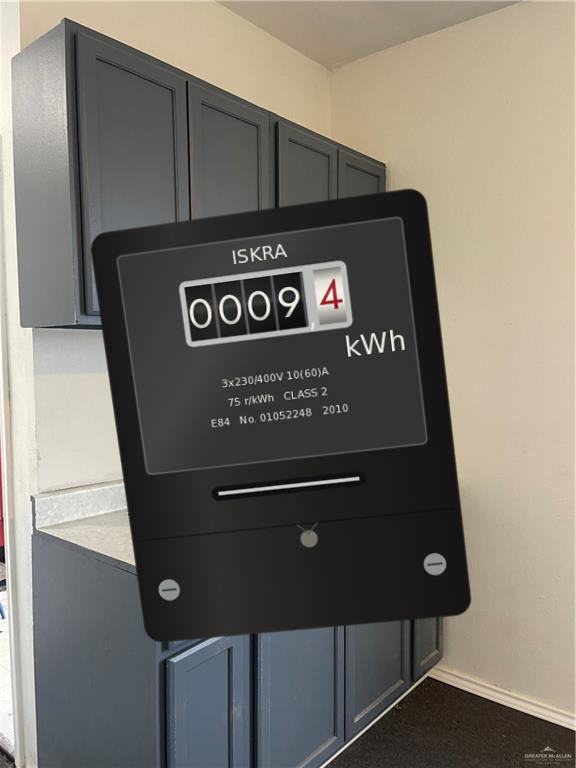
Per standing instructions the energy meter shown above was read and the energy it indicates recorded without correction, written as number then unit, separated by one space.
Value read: 9.4 kWh
